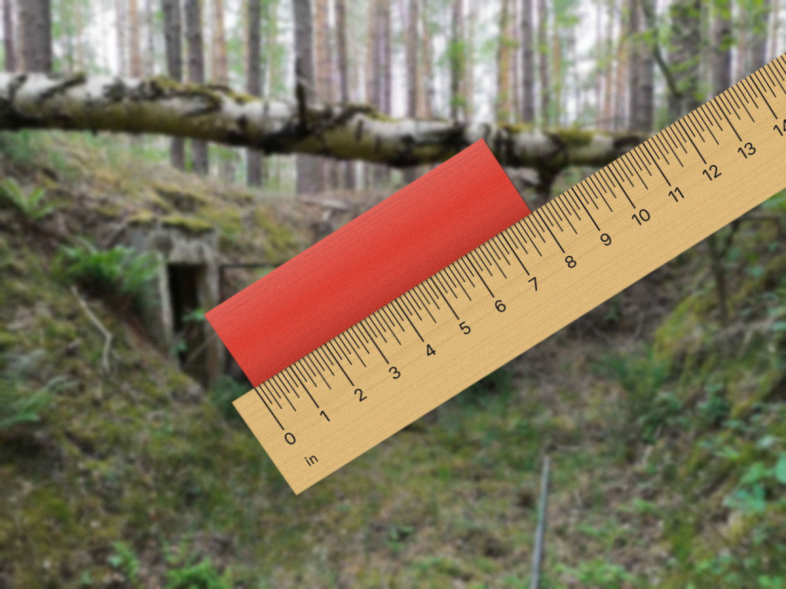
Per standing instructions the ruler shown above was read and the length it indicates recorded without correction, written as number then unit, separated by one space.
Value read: 7.875 in
